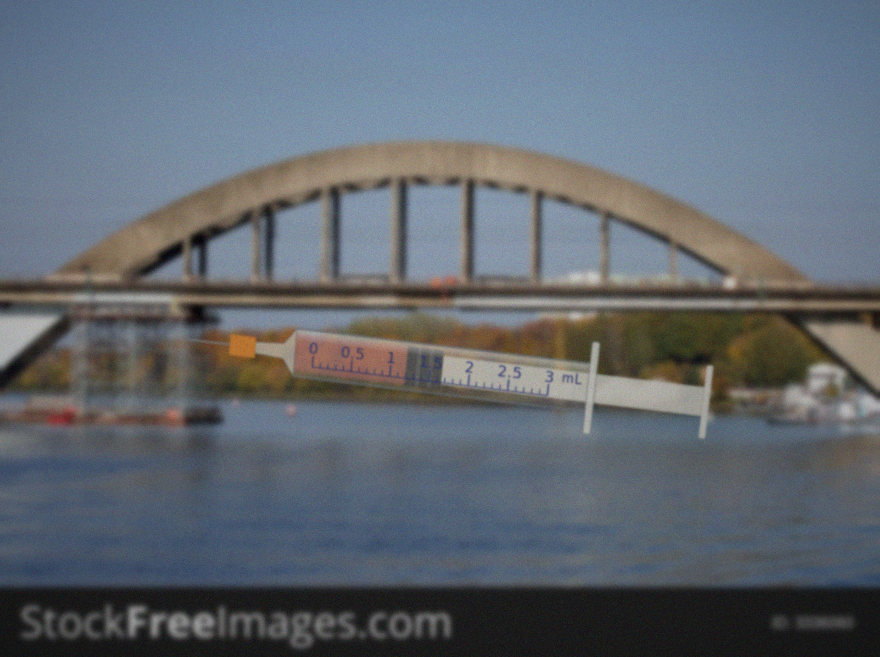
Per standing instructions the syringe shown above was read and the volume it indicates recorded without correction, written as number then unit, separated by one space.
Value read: 1.2 mL
